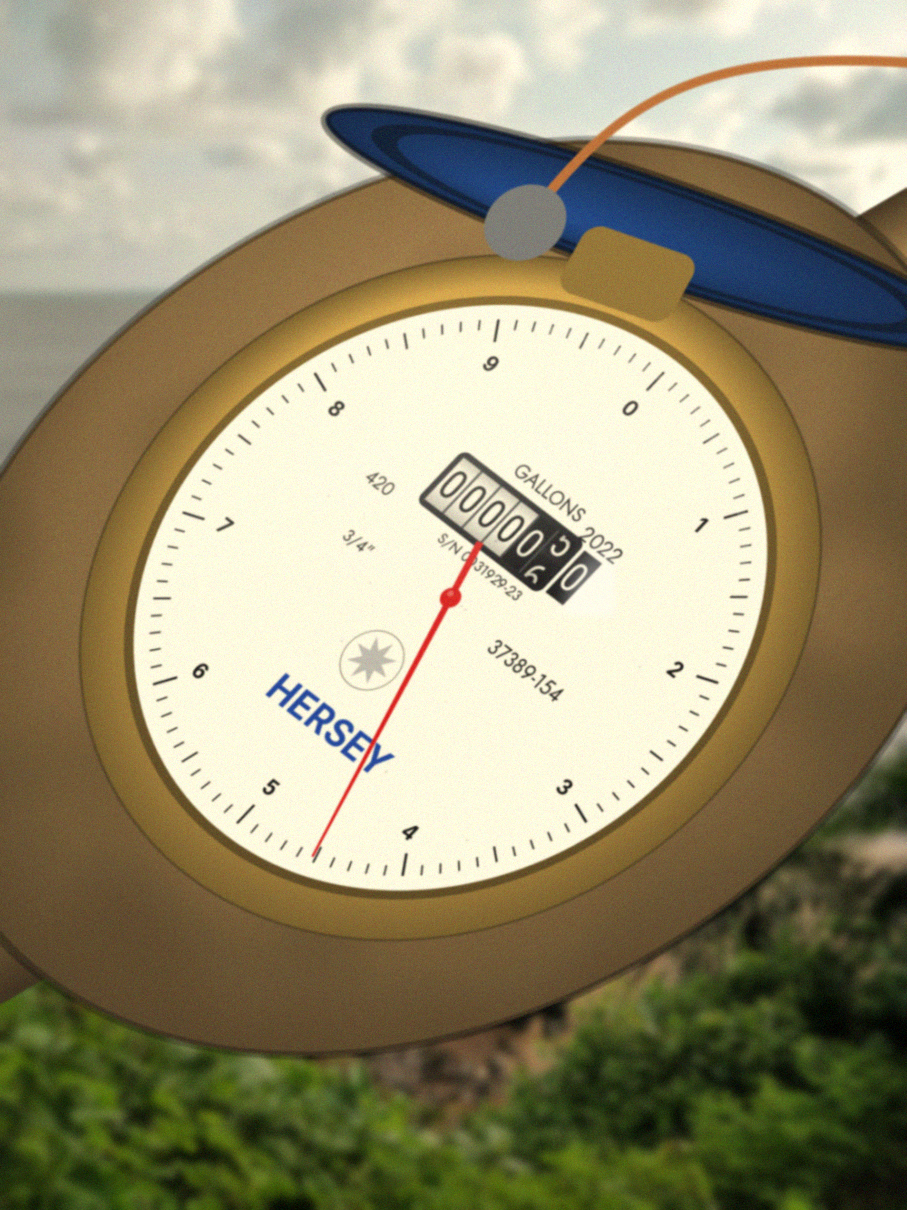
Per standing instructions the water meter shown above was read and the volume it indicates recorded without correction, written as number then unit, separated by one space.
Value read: 54.5 gal
